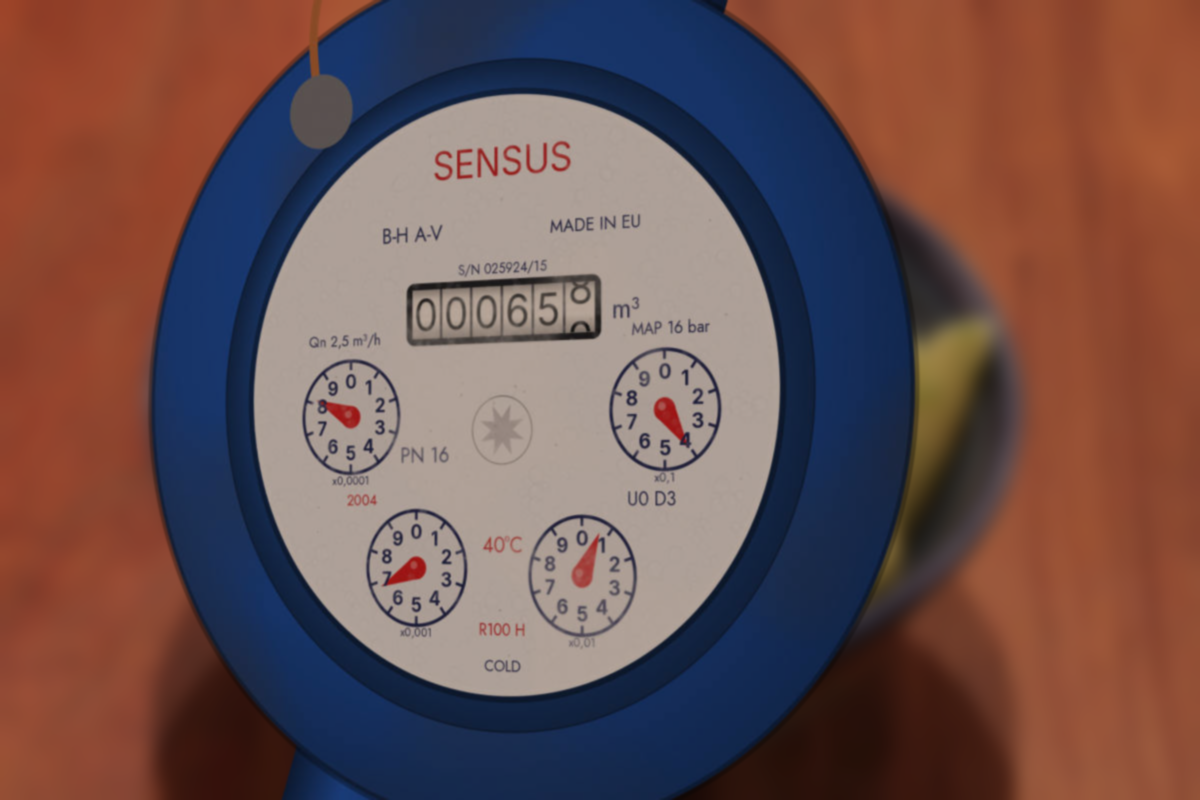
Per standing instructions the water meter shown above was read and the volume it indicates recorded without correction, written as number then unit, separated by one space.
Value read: 658.4068 m³
